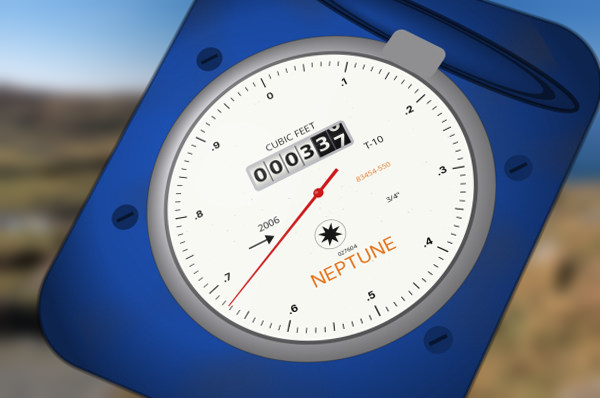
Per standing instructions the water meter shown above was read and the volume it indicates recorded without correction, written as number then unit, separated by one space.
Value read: 336.67 ft³
